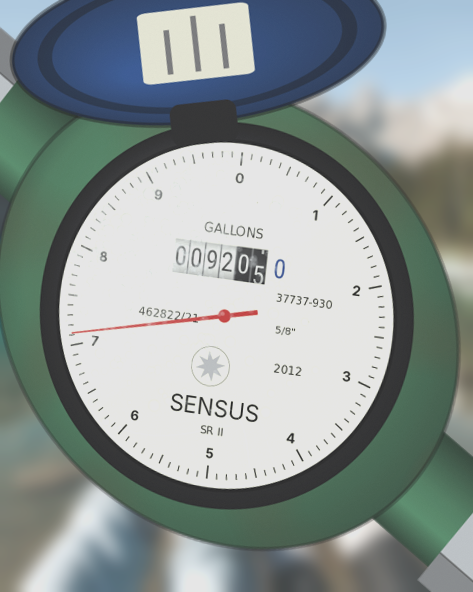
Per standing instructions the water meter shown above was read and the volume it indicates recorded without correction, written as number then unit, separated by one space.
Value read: 92047.1 gal
